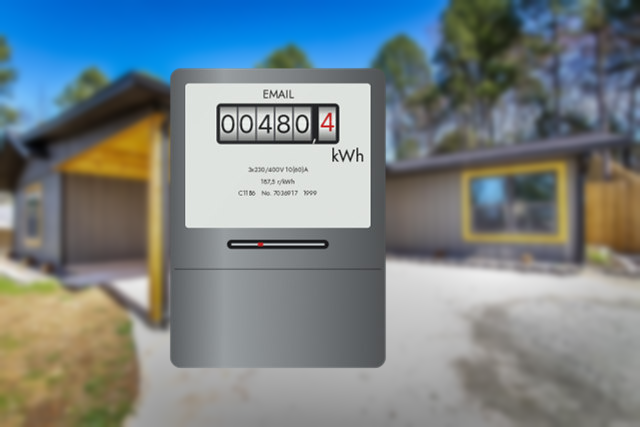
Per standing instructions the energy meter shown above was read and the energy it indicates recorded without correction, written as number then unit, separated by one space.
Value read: 480.4 kWh
